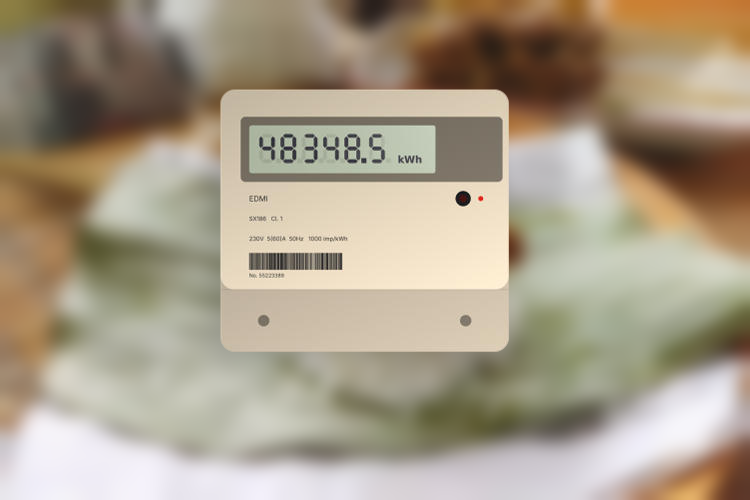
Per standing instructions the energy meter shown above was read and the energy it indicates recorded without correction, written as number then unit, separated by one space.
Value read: 48348.5 kWh
